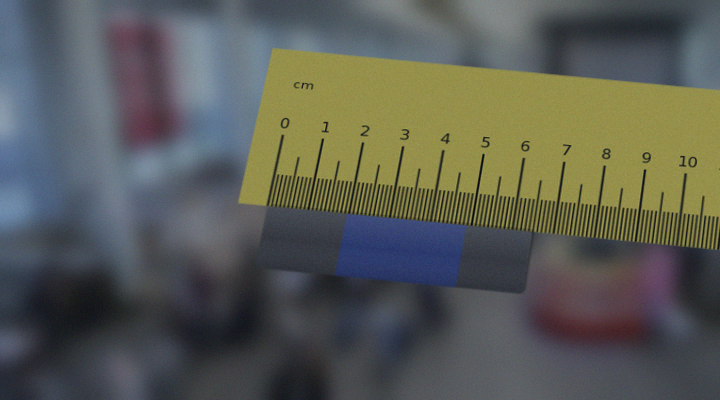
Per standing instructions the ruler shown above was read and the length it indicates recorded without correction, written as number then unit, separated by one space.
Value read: 6.5 cm
